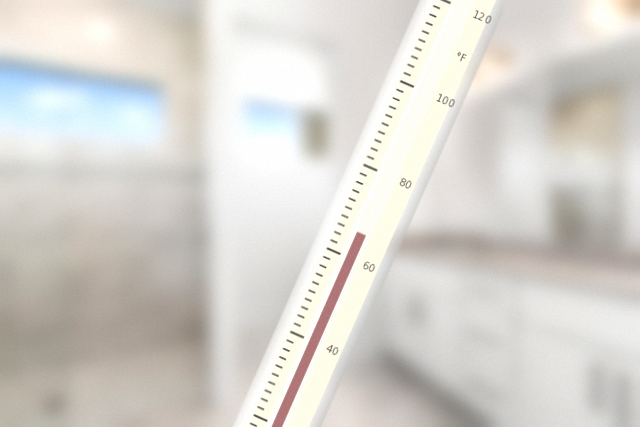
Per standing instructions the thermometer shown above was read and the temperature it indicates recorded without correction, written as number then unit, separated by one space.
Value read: 66 °F
